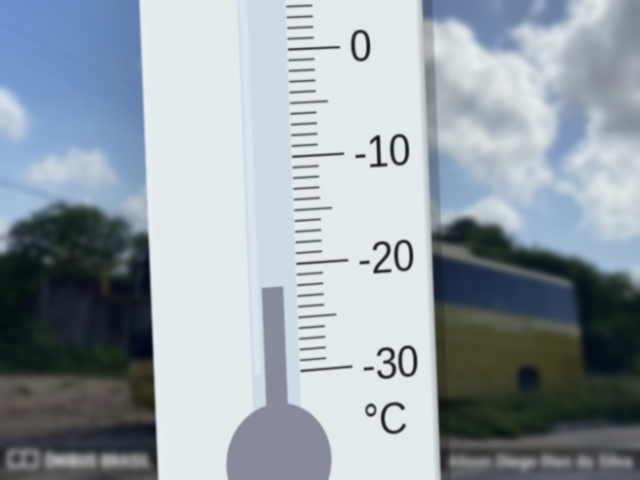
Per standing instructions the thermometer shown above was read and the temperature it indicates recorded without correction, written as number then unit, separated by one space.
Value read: -22 °C
